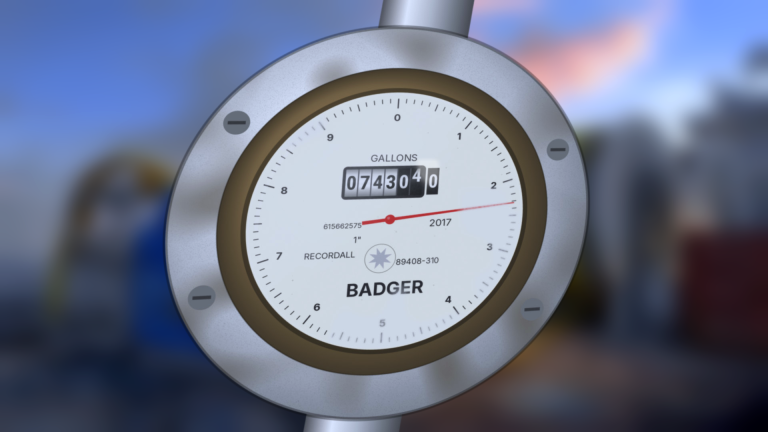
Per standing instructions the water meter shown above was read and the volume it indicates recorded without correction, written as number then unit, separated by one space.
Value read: 743042.3 gal
